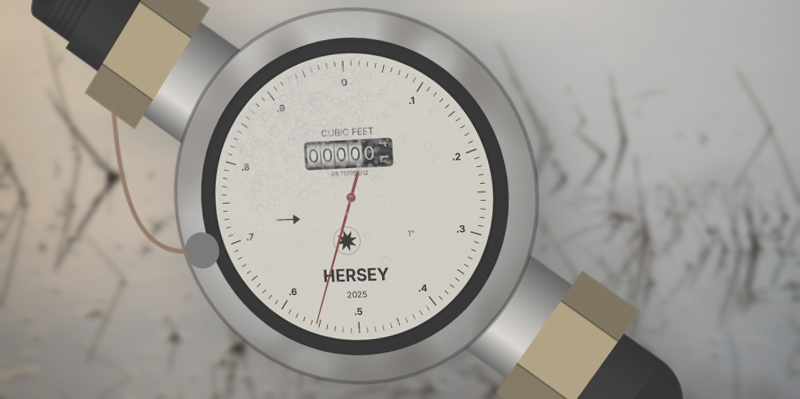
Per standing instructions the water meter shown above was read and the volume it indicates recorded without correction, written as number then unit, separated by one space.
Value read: 4.55 ft³
